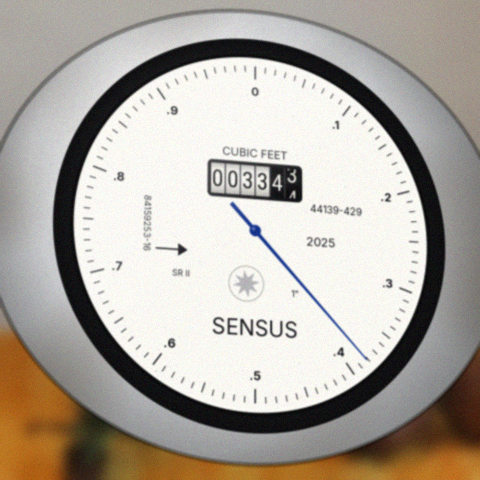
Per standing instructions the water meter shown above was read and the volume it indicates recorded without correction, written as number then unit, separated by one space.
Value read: 3343.38 ft³
